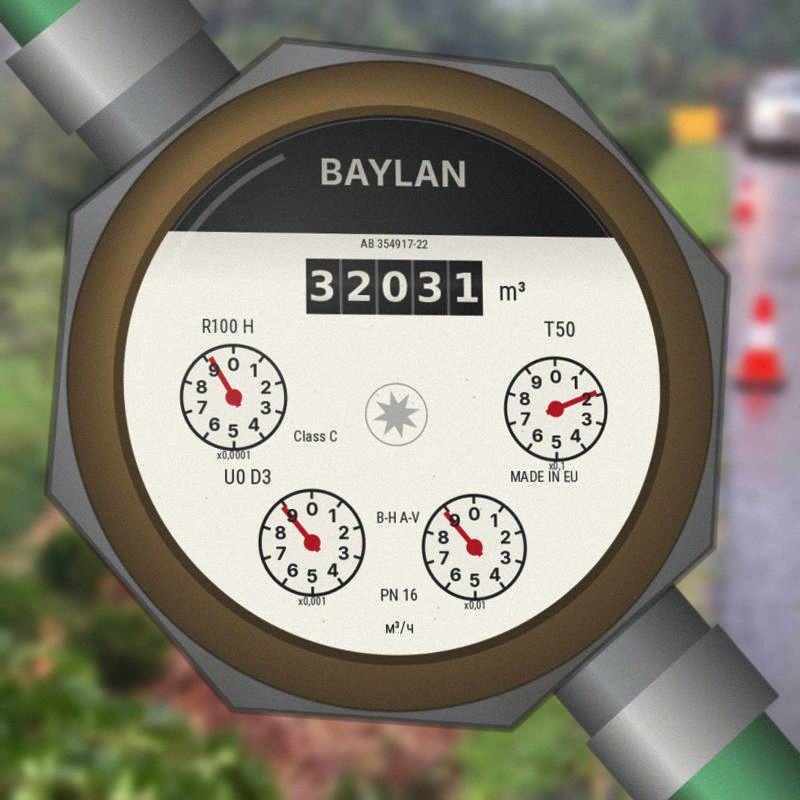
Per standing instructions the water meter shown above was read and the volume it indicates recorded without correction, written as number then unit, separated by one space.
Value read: 32031.1889 m³
